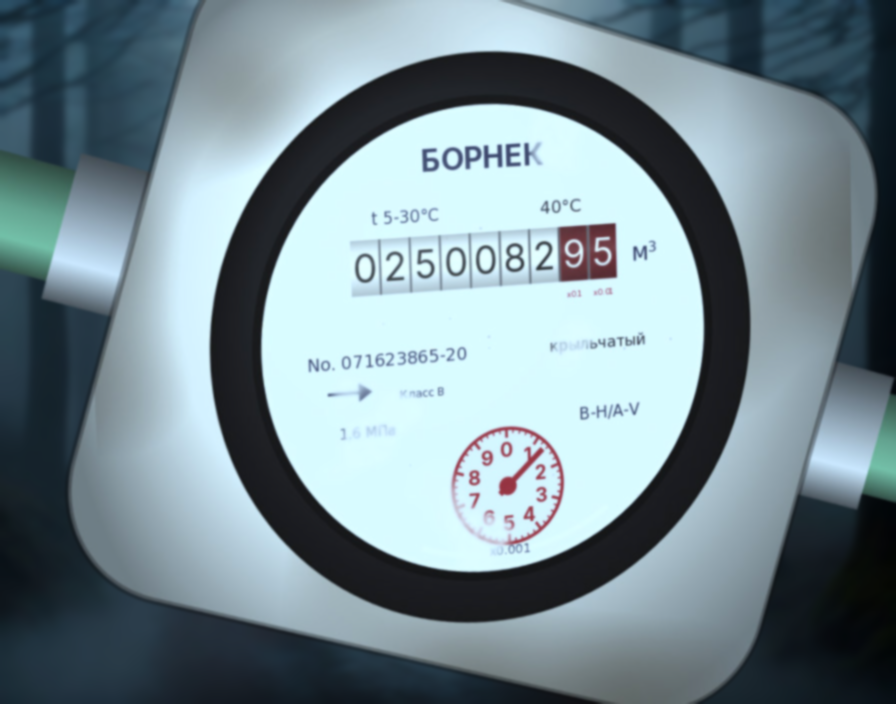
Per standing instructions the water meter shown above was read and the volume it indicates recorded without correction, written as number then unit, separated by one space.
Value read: 250082.951 m³
